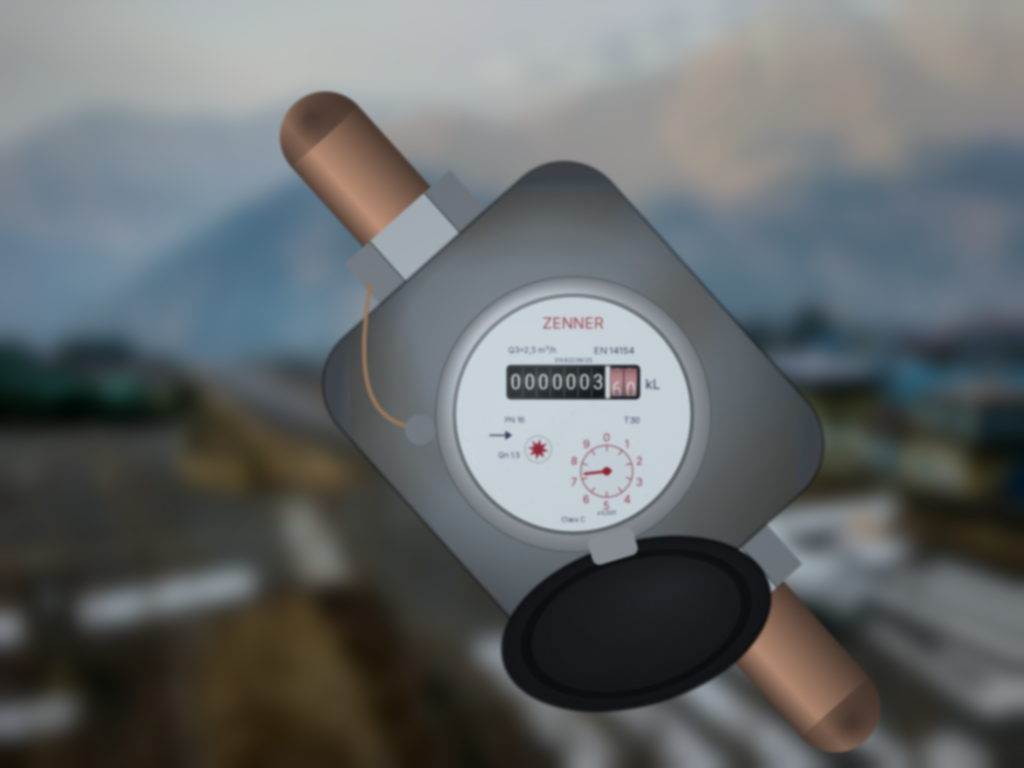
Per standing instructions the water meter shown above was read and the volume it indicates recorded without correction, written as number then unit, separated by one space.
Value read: 3.597 kL
